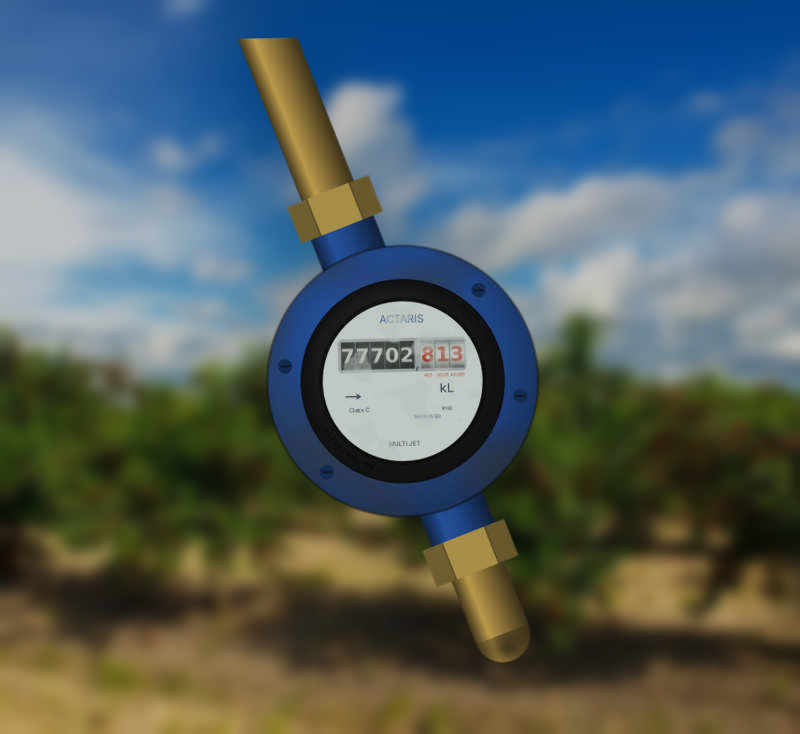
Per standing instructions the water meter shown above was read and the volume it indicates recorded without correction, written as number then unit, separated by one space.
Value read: 77702.813 kL
